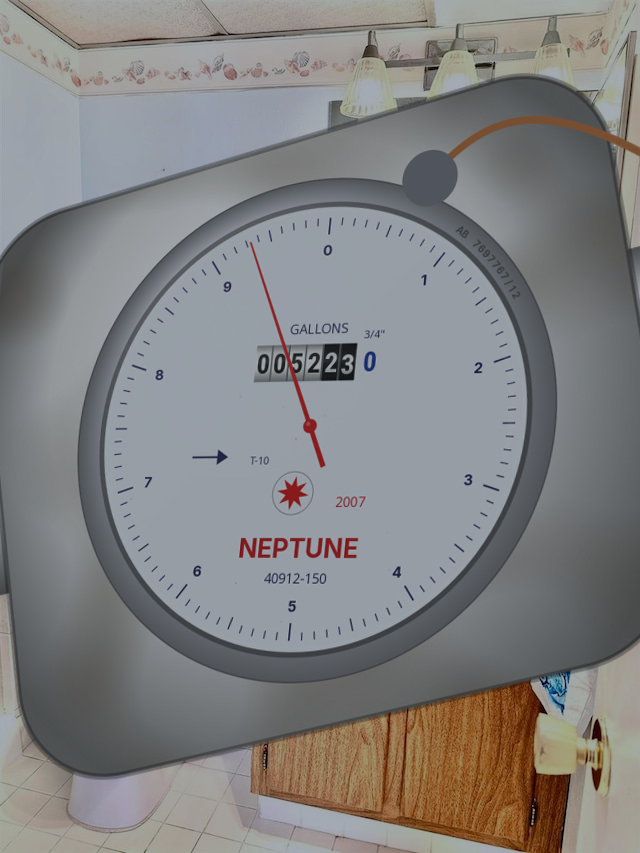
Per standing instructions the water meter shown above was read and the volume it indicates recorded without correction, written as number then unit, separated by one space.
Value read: 52229.3 gal
